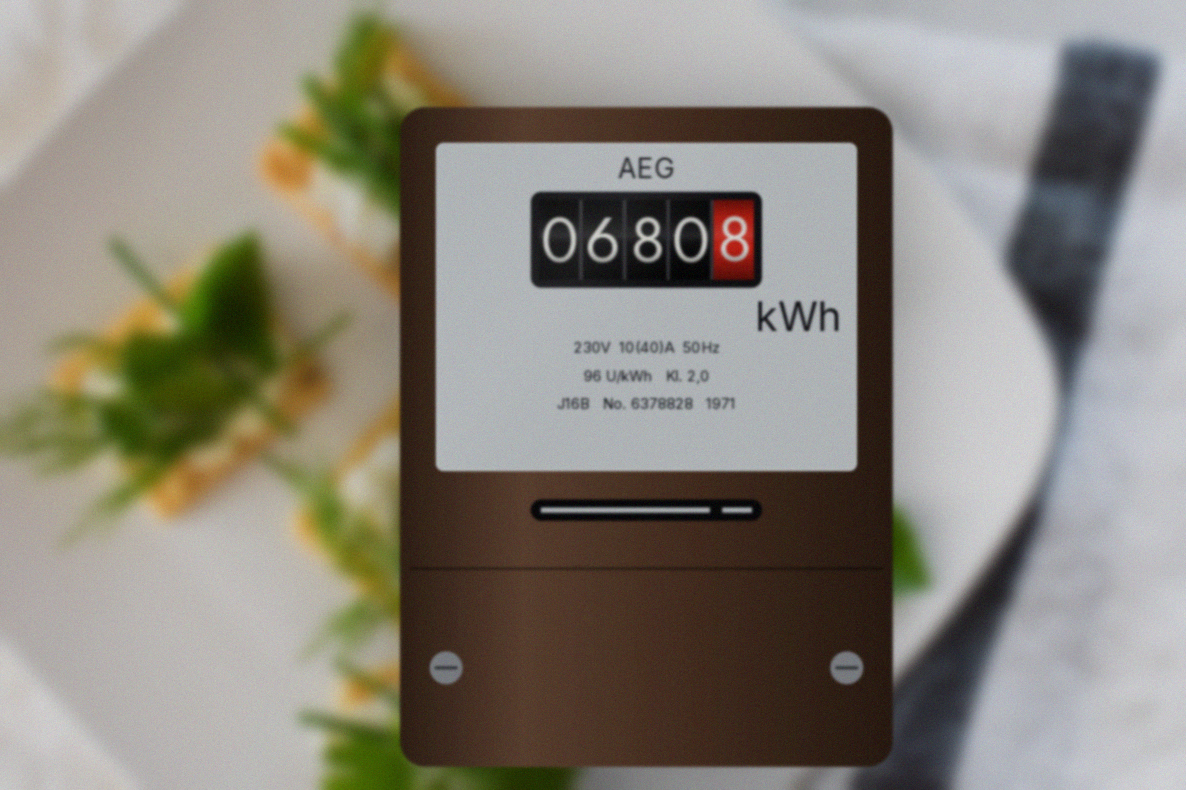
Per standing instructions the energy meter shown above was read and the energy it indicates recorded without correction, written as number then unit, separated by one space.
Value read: 680.8 kWh
